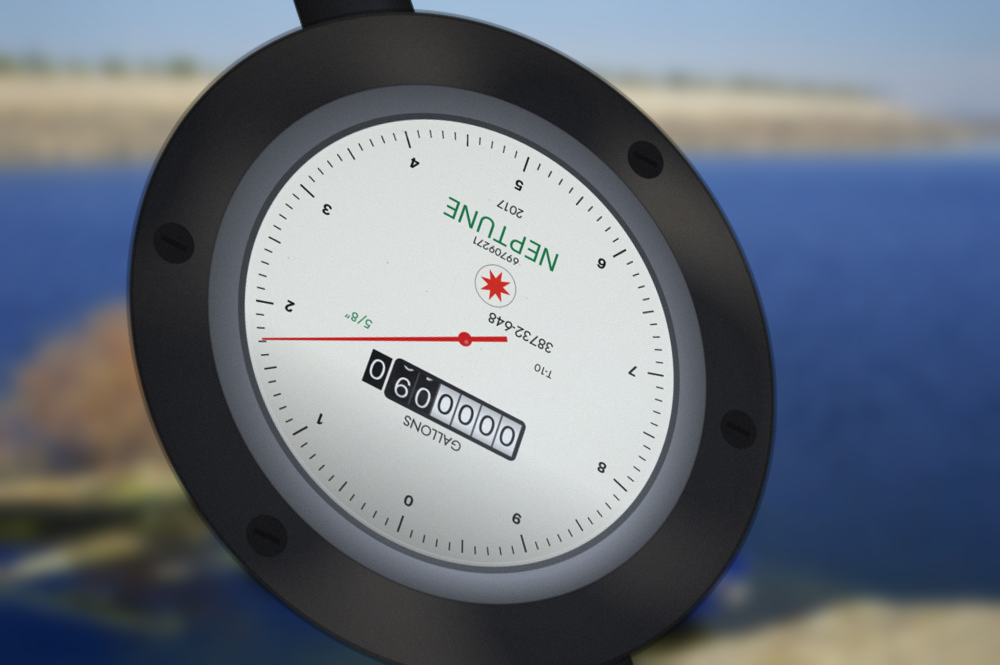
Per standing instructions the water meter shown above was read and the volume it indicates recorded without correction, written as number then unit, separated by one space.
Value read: 91.7 gal
